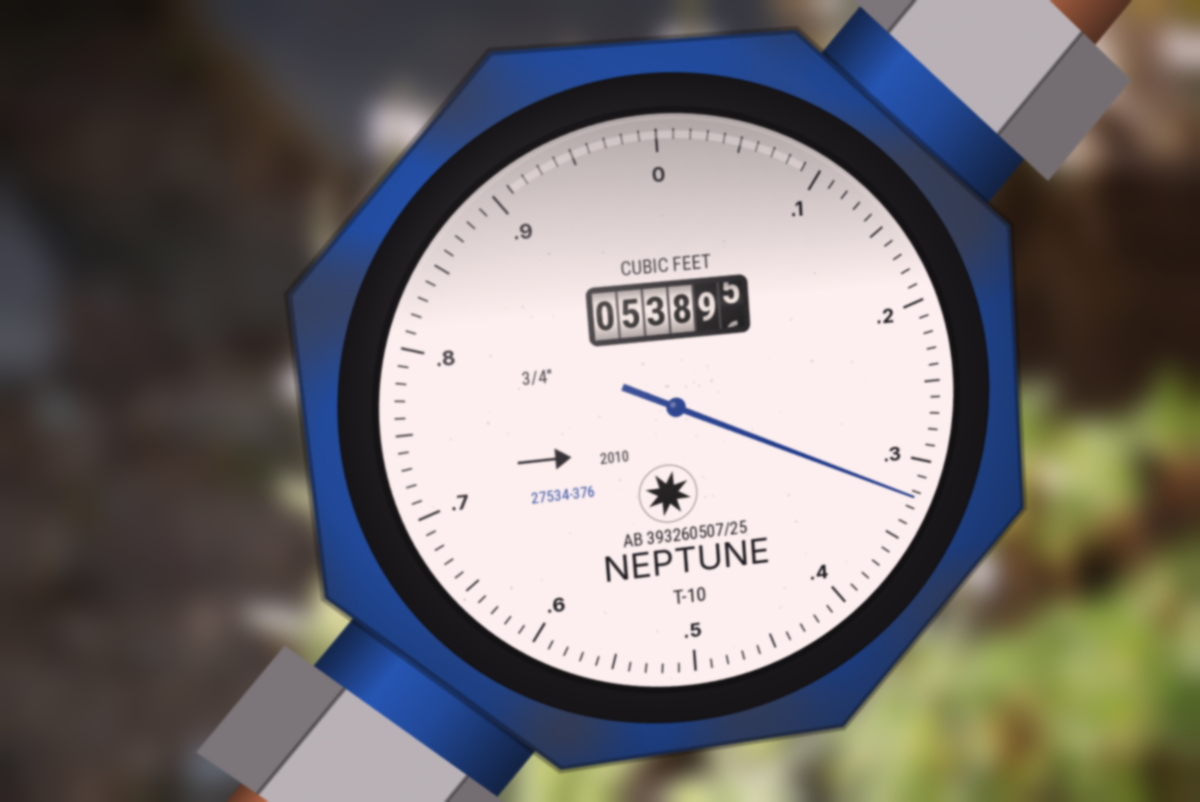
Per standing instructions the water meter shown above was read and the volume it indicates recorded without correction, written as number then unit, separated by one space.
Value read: 53895.32 ft³
